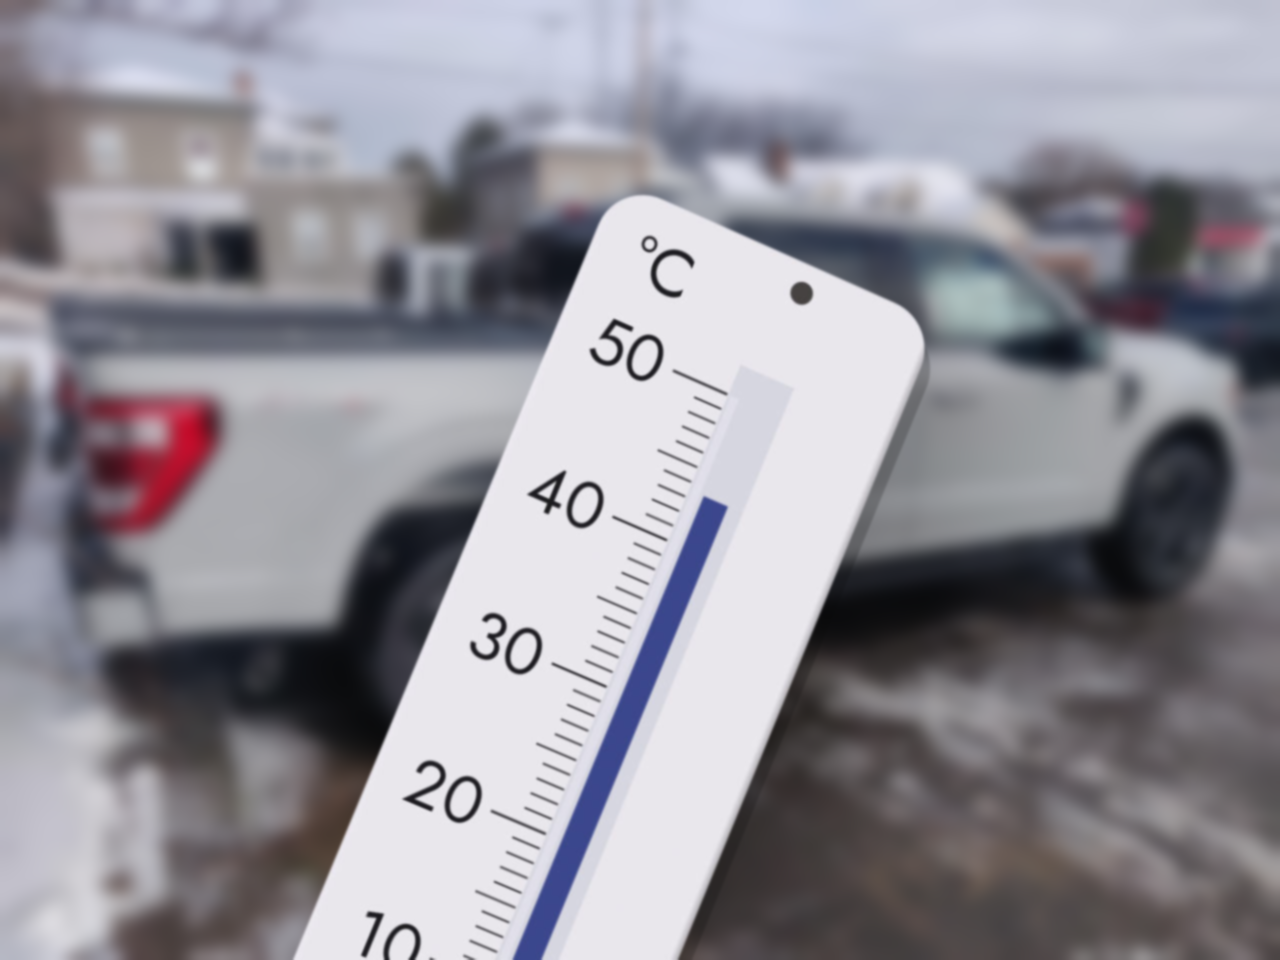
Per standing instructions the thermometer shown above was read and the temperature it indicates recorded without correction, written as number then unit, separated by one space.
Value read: 43.5 °C
